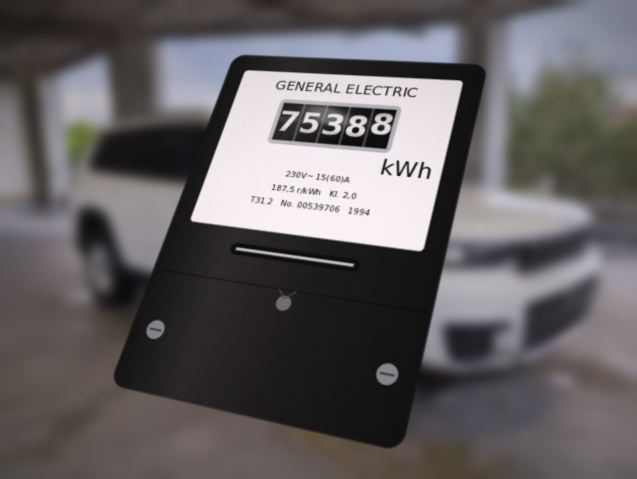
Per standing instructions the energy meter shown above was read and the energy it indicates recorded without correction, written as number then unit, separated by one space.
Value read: 75388 kWh
